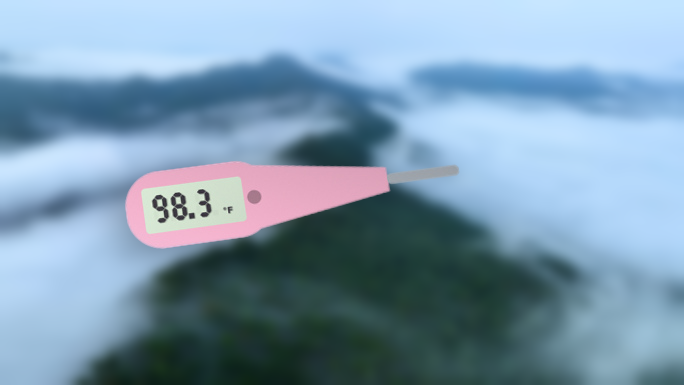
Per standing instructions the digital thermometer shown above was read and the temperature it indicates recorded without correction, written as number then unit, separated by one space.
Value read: 98.3 °F
